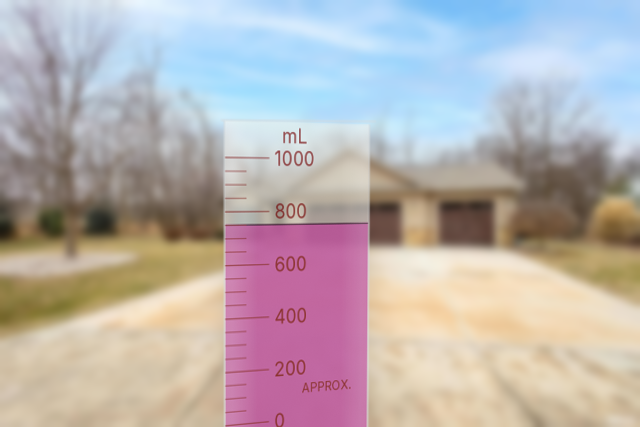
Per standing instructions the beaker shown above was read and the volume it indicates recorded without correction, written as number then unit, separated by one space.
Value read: 750 mL
